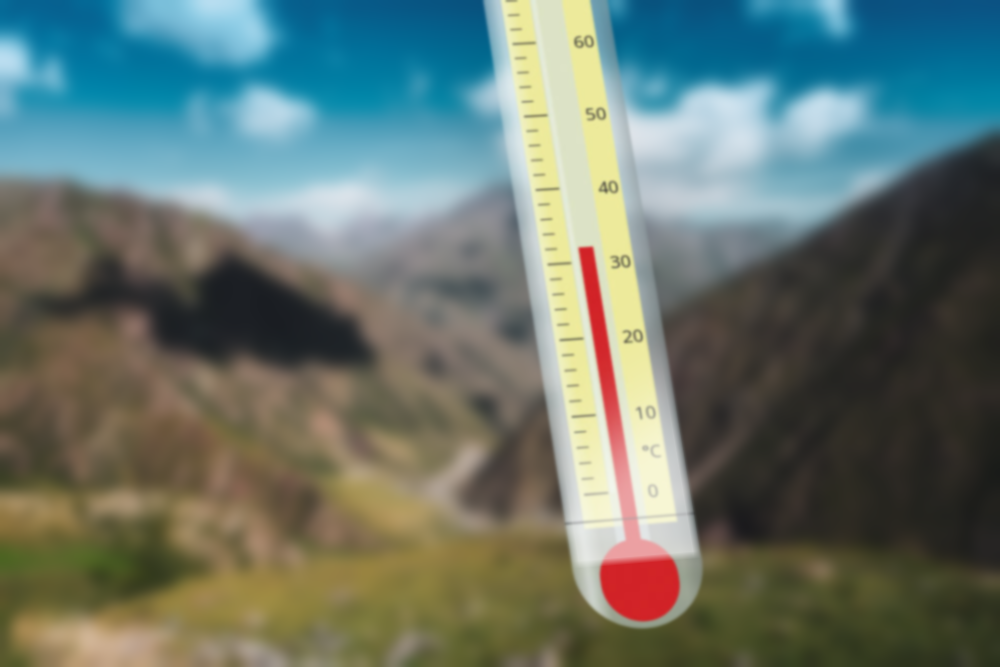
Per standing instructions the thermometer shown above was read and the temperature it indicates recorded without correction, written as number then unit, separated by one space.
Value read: 32 °C
